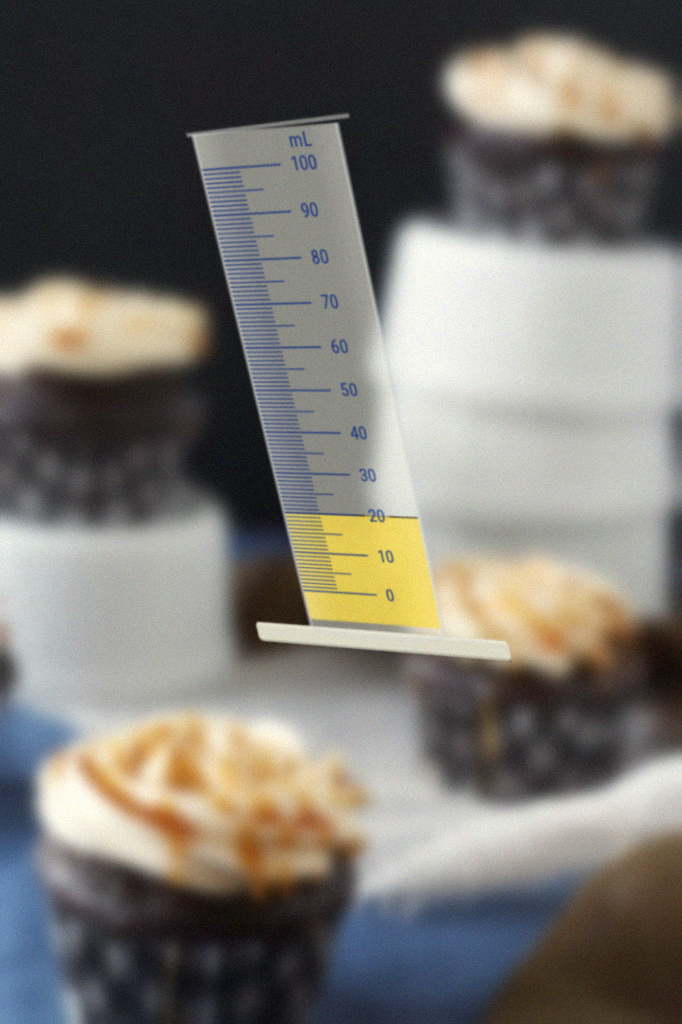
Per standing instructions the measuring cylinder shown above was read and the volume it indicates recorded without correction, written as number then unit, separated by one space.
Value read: 20 mL
